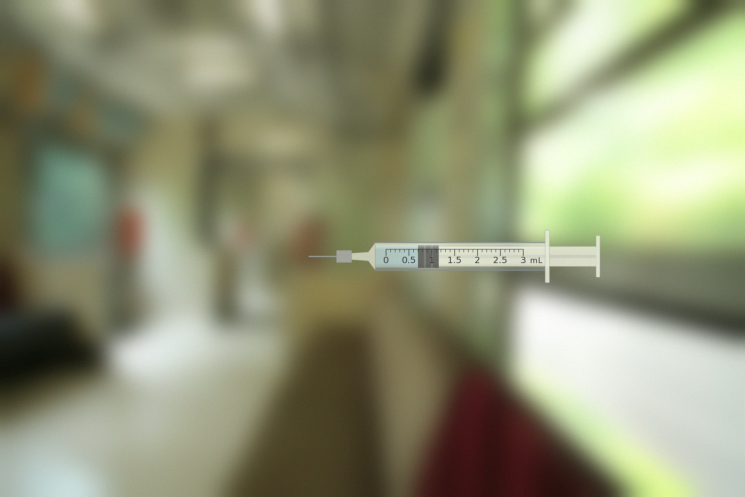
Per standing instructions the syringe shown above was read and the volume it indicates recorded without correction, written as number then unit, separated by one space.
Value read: 0.7 mL
